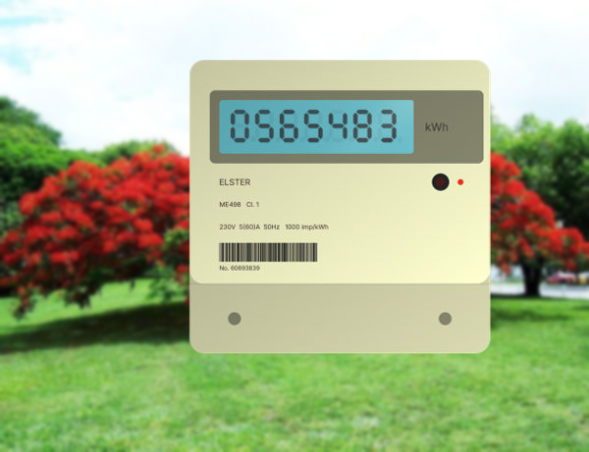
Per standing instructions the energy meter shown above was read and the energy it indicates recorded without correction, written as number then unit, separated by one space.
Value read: 565483 kWh
